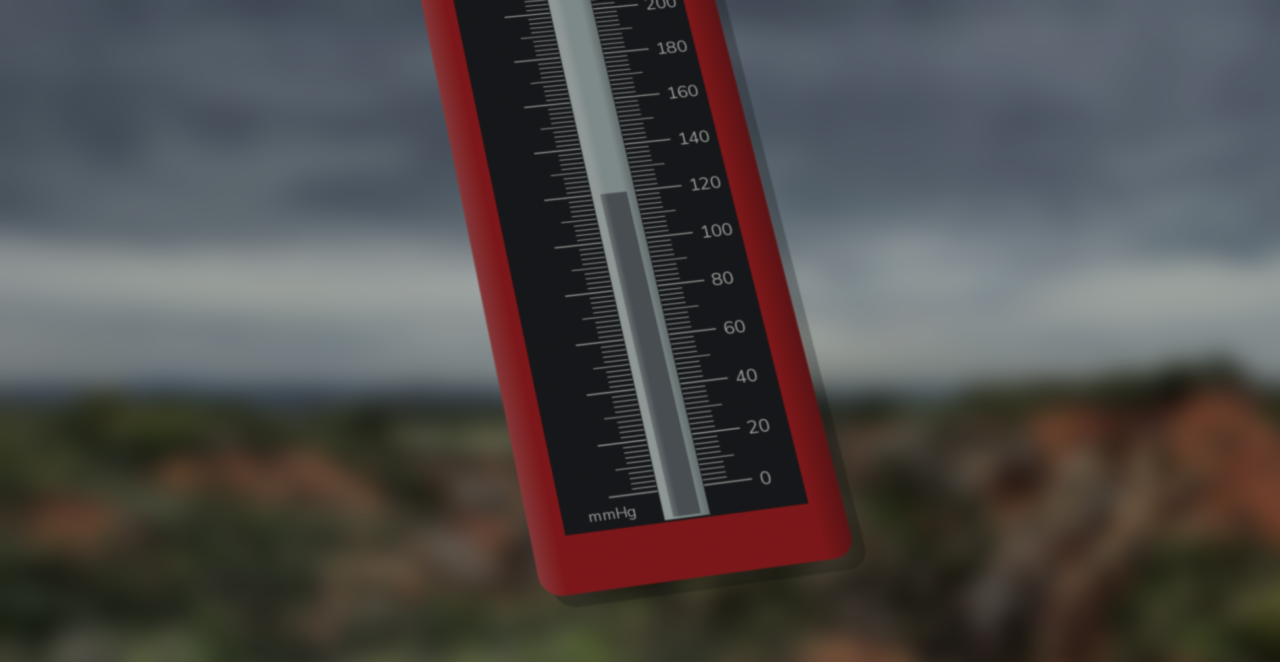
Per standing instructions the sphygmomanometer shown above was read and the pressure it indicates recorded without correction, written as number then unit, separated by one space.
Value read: 120 mmHg
